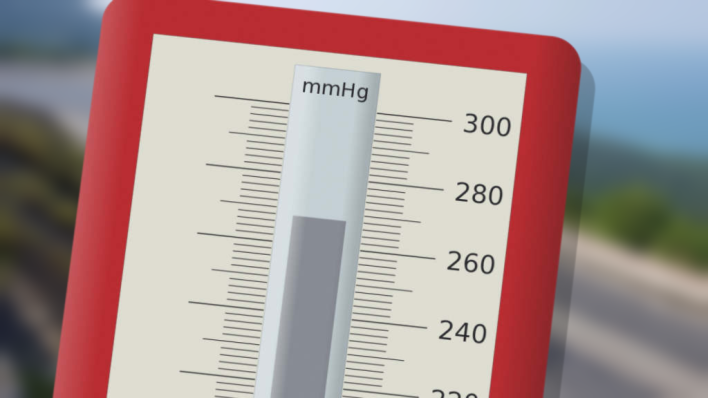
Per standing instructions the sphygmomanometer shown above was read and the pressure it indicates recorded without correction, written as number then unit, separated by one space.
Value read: 268 mmHg
